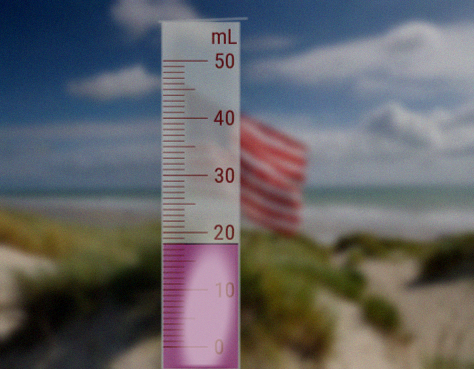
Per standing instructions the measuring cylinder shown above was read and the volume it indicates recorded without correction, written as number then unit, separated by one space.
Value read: 18 mL
